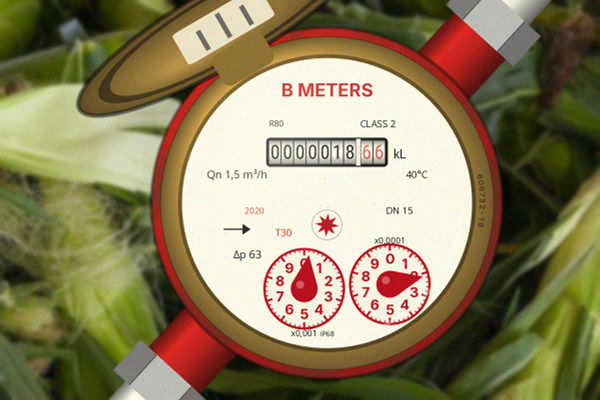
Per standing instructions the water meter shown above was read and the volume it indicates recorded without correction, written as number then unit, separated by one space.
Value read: 18.6602 kL
